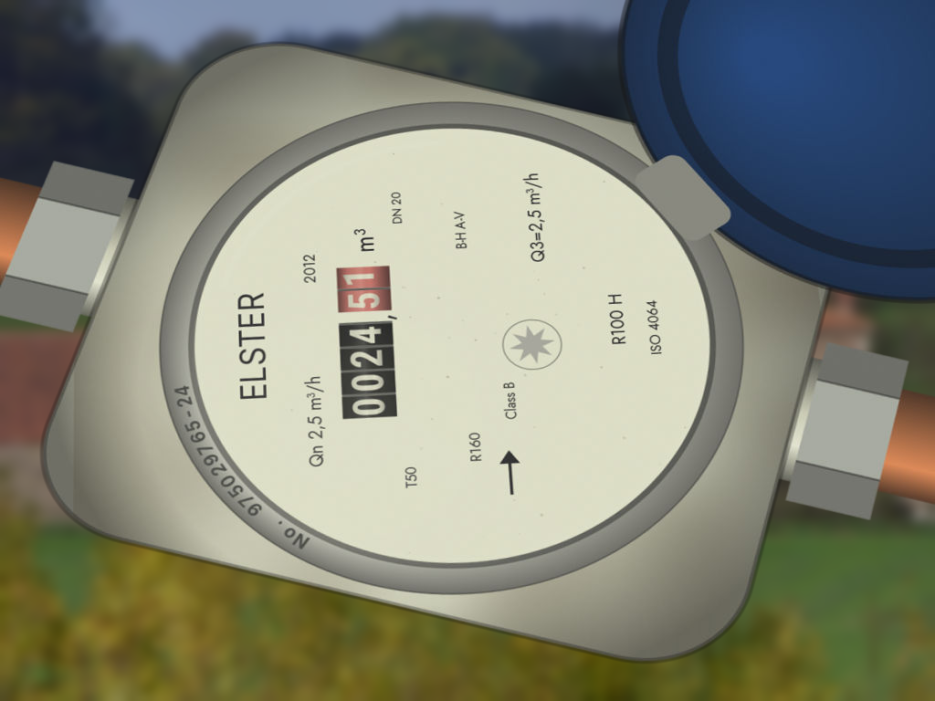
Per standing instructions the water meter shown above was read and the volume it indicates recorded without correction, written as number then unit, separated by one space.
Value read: 24.51 m³
